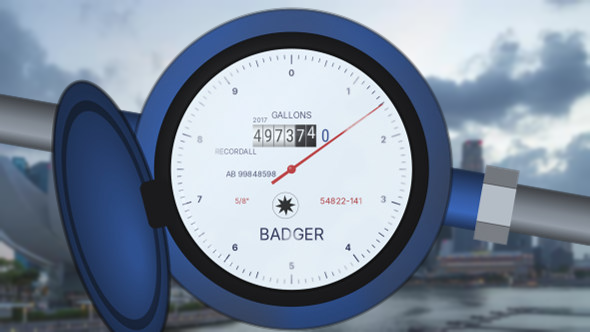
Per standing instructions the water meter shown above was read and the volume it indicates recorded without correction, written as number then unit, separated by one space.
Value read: 4973741.5 gal
